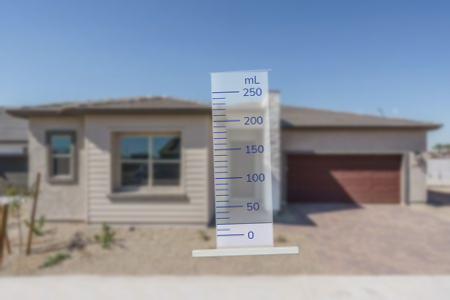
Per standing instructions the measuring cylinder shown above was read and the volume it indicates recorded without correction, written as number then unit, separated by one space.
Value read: 20 mL
